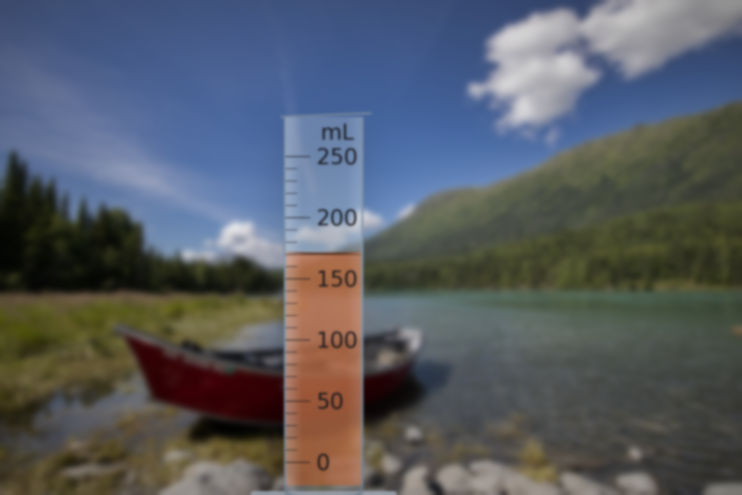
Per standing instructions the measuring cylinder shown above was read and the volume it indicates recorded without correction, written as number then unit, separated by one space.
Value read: 170 mL
